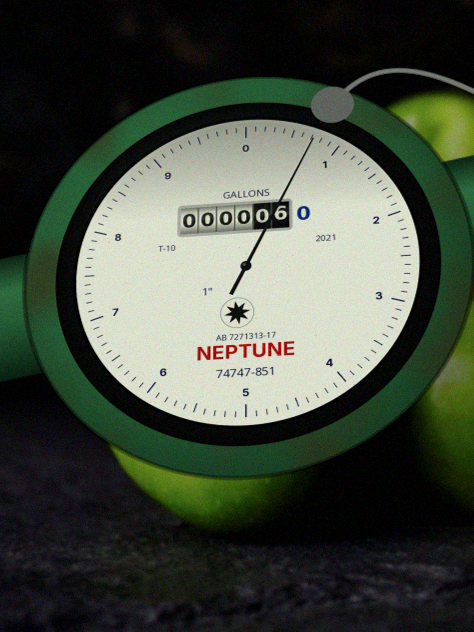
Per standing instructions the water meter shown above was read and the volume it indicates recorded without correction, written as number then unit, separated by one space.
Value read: 60.7 gal
